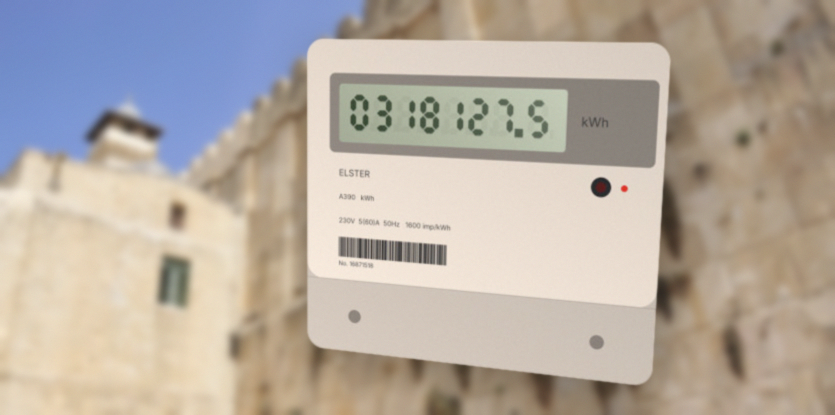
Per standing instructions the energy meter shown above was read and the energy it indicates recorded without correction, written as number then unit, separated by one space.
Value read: 318127.5 kWh
